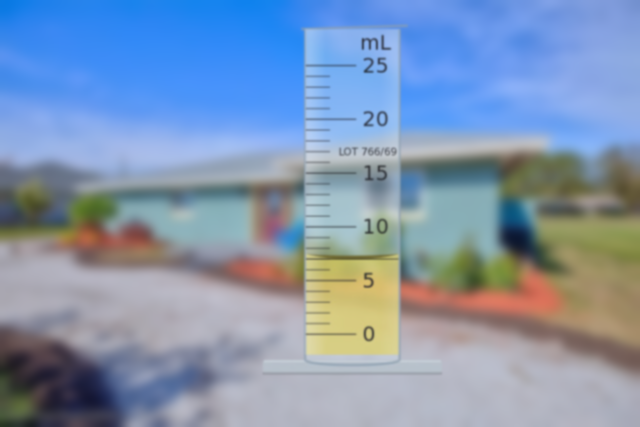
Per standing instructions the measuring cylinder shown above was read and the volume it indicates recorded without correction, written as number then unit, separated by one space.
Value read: 7 mL
